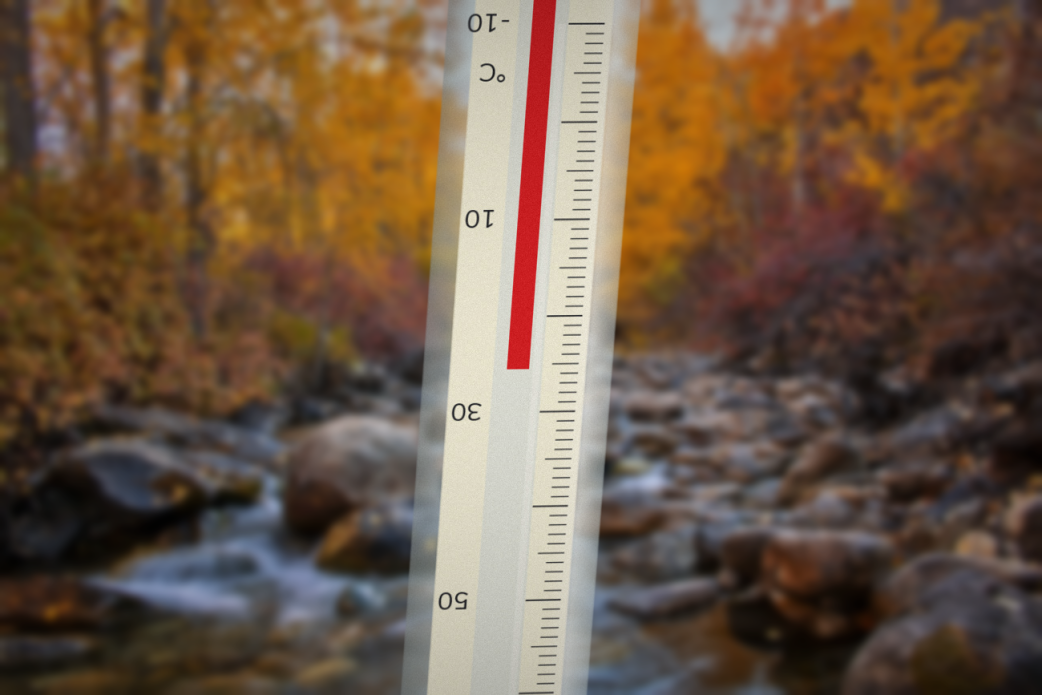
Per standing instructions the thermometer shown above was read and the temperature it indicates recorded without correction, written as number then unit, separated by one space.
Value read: 25.5 °C
